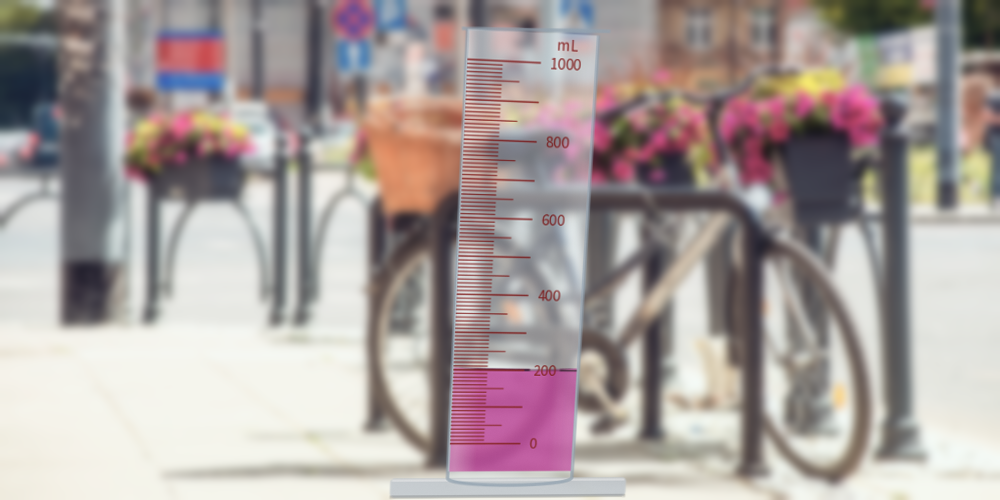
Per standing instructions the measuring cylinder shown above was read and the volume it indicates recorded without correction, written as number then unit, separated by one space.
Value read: 200 mL
